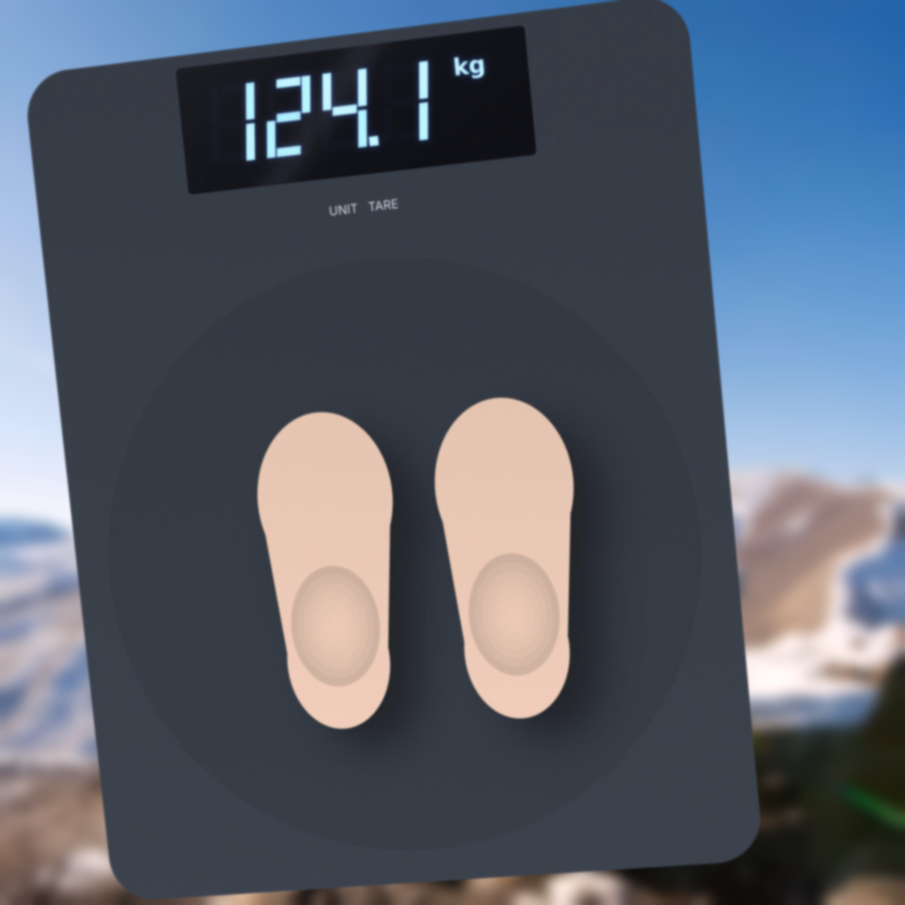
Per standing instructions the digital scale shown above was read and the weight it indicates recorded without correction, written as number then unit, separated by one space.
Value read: 124.1 kg
